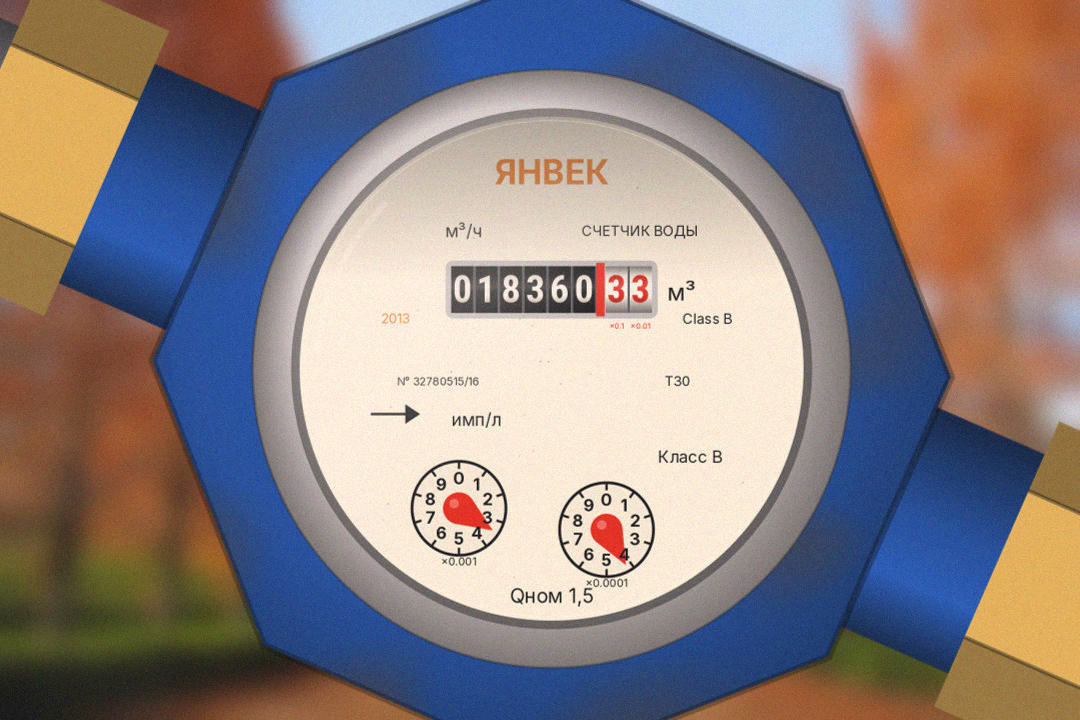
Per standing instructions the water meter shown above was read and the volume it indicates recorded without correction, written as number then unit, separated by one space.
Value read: 18360.3334 m³
